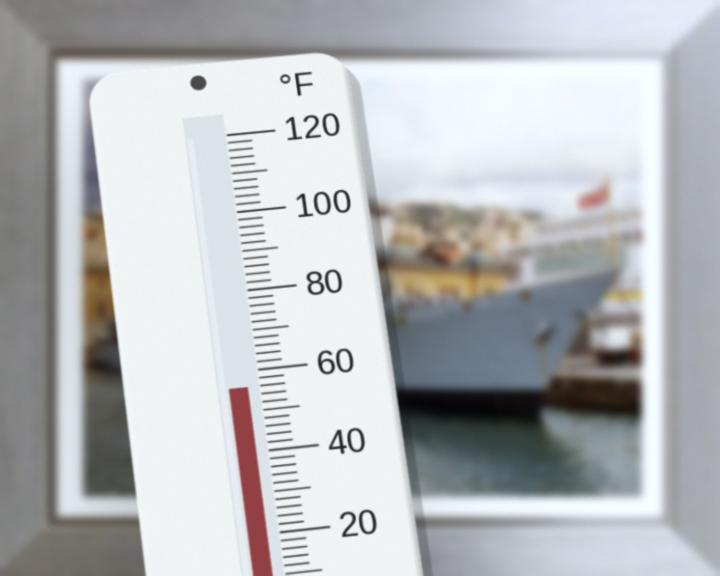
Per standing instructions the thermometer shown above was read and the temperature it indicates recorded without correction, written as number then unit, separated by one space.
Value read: 56 °F
